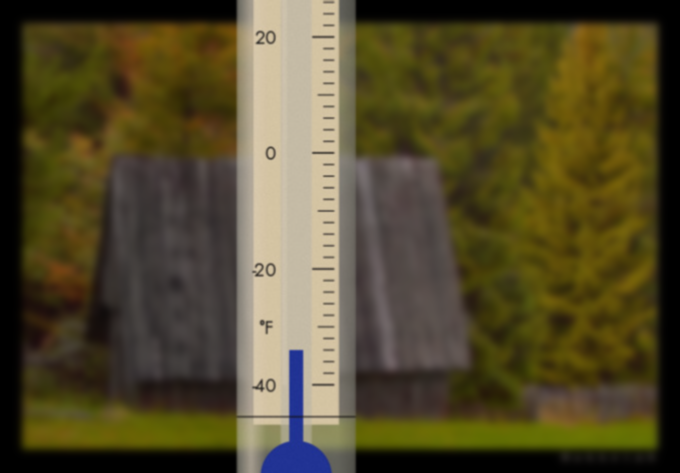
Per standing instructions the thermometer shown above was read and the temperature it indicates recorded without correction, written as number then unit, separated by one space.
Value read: -34 °F
